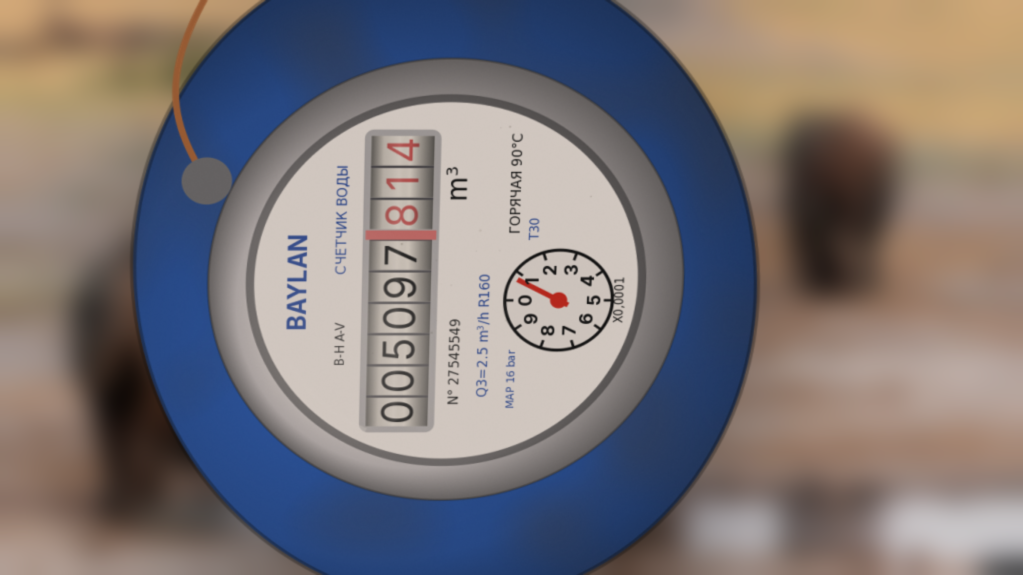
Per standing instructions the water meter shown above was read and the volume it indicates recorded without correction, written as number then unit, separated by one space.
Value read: 5097.8140 m³
